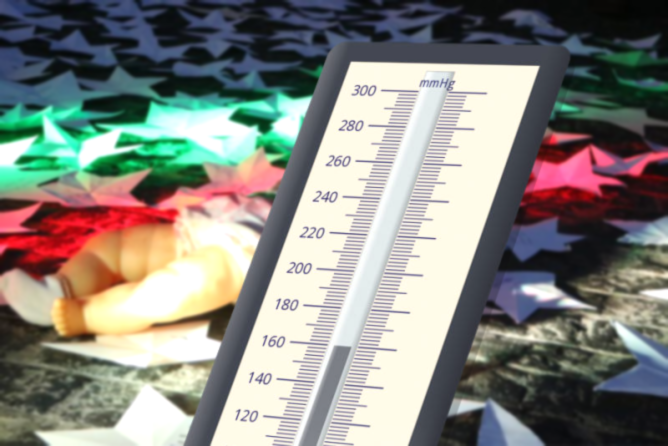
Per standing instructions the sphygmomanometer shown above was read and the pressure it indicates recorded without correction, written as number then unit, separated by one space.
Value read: 160 mmHg
